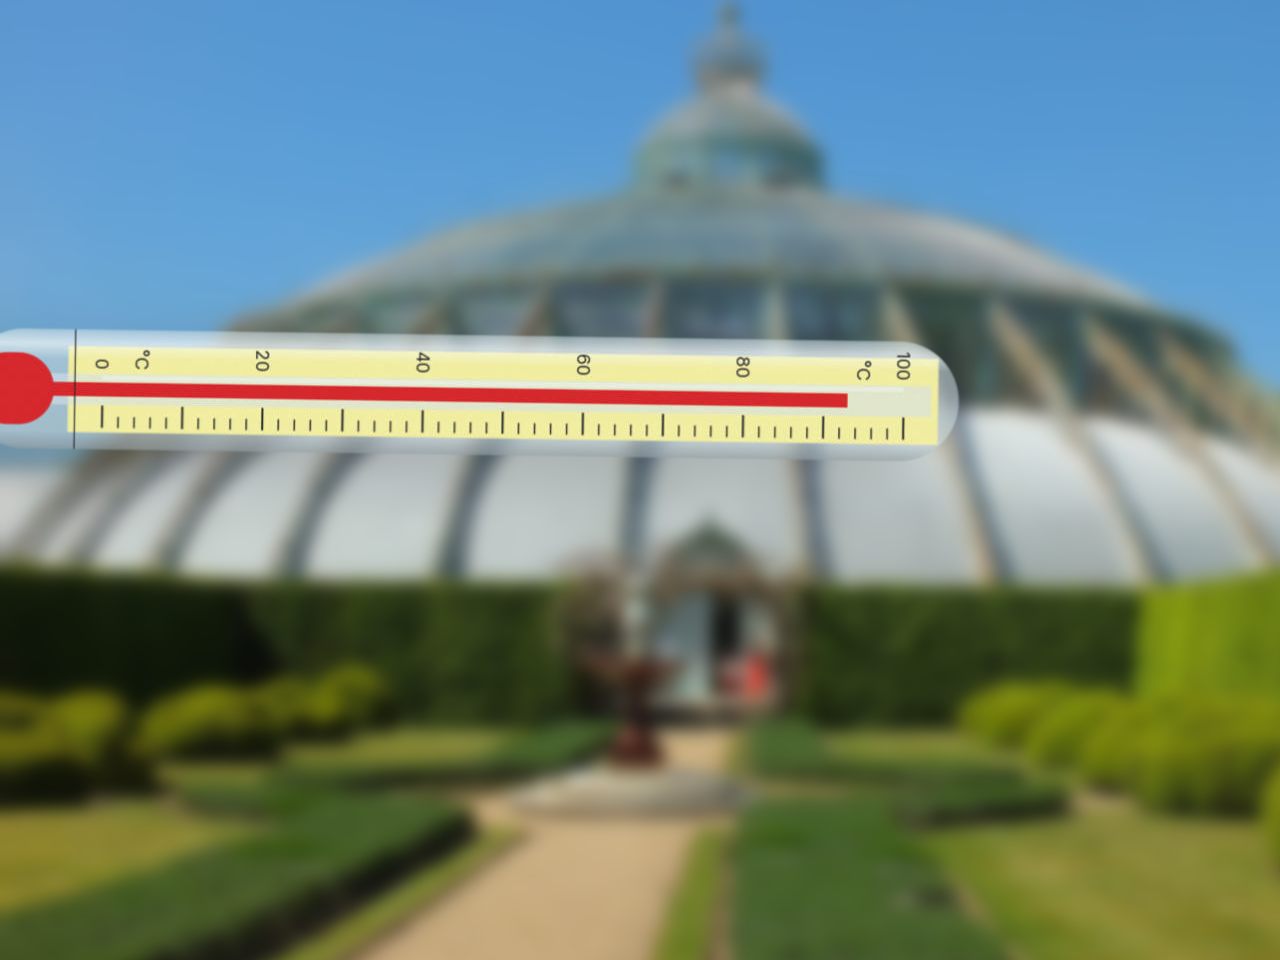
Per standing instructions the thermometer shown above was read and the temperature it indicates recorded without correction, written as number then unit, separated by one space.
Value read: 93 °C
